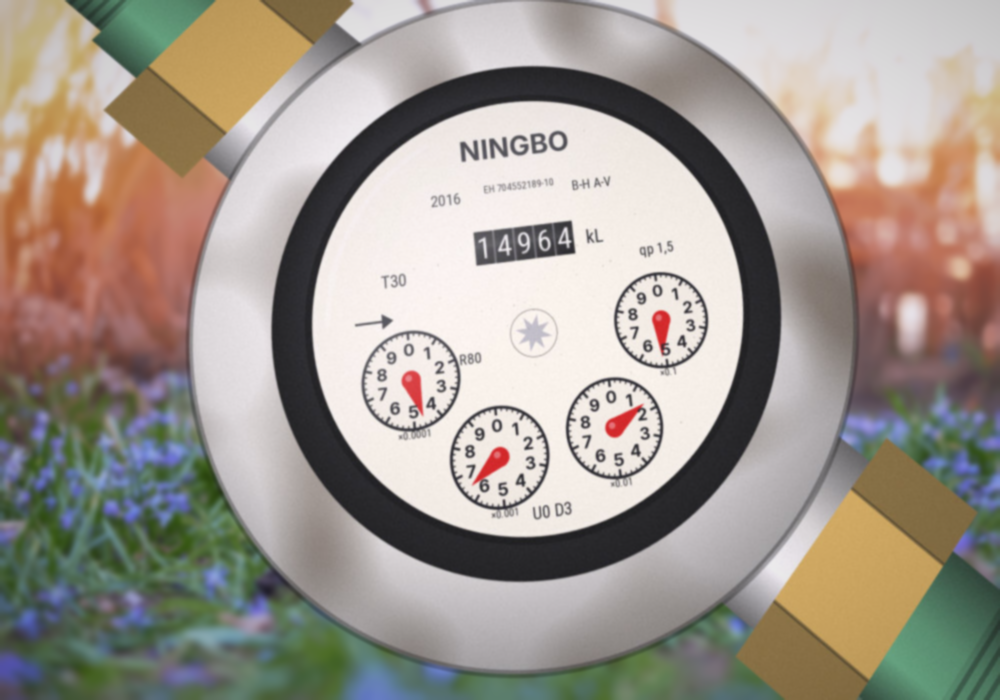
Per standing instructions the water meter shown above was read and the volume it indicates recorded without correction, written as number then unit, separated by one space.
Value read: 14964.5164 kL
